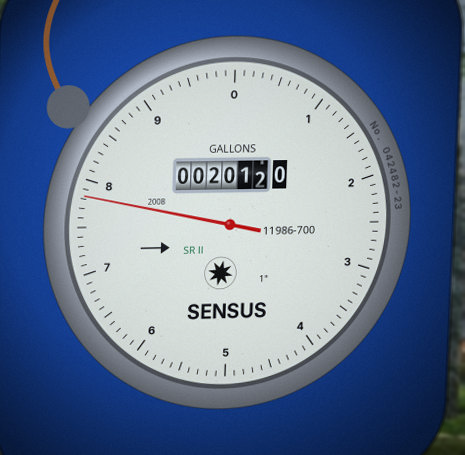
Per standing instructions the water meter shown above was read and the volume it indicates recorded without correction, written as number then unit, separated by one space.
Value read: 20117.8 gal
